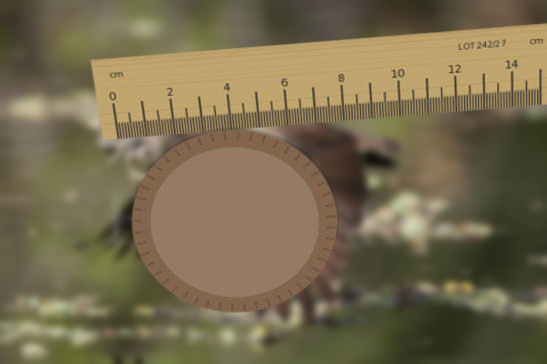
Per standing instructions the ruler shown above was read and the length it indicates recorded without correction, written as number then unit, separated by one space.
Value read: 7.5 cm
